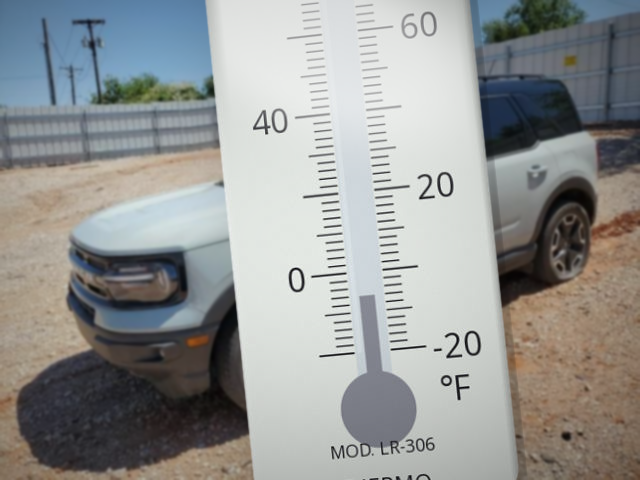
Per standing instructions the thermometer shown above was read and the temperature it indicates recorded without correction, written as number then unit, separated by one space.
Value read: -6 °F
